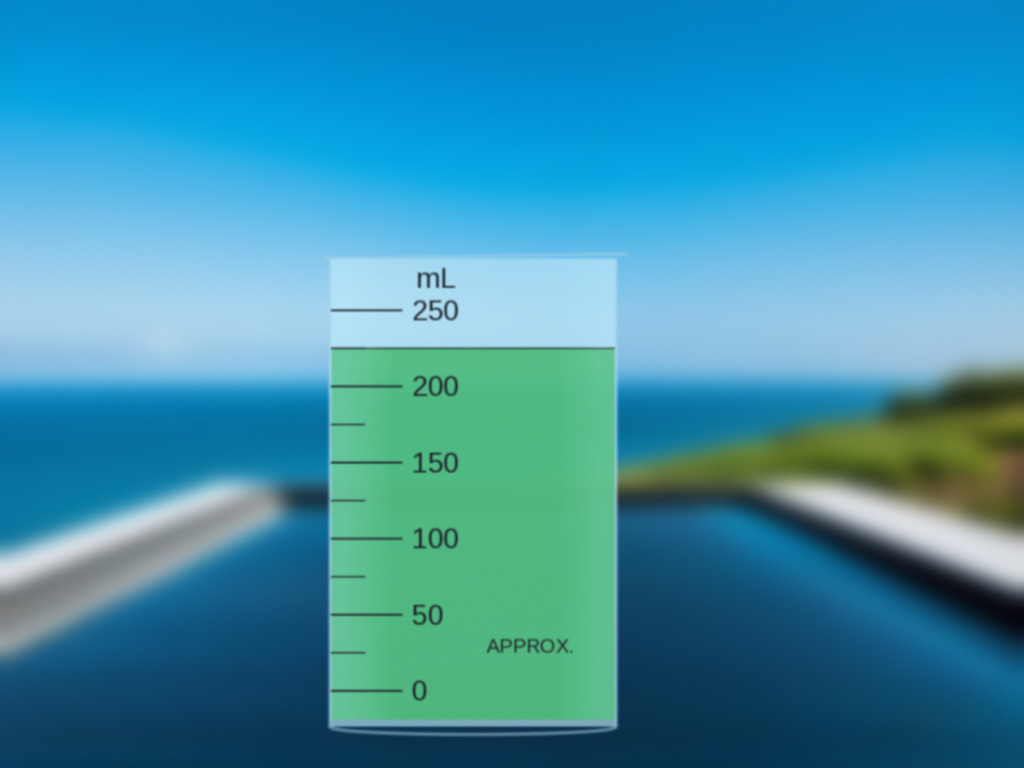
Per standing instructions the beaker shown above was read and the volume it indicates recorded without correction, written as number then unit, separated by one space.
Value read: 225 mL
